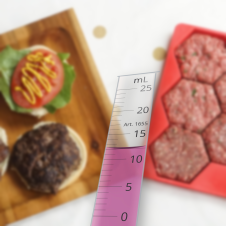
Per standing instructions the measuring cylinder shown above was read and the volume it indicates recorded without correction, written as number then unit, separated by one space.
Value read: 12 mL
